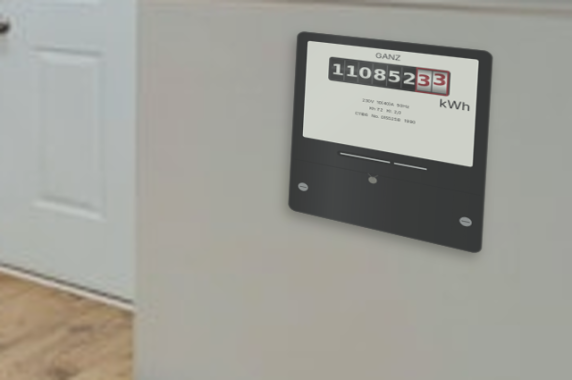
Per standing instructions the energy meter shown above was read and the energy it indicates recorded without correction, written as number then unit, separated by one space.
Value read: 110852.33 kWh
